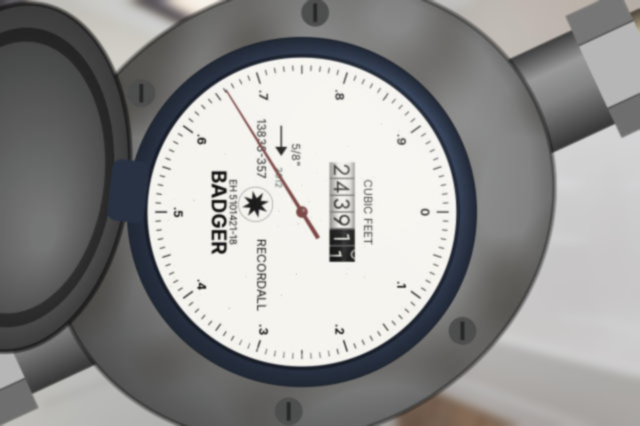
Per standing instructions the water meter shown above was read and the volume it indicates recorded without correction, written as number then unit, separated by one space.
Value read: 243910.66 ft³
